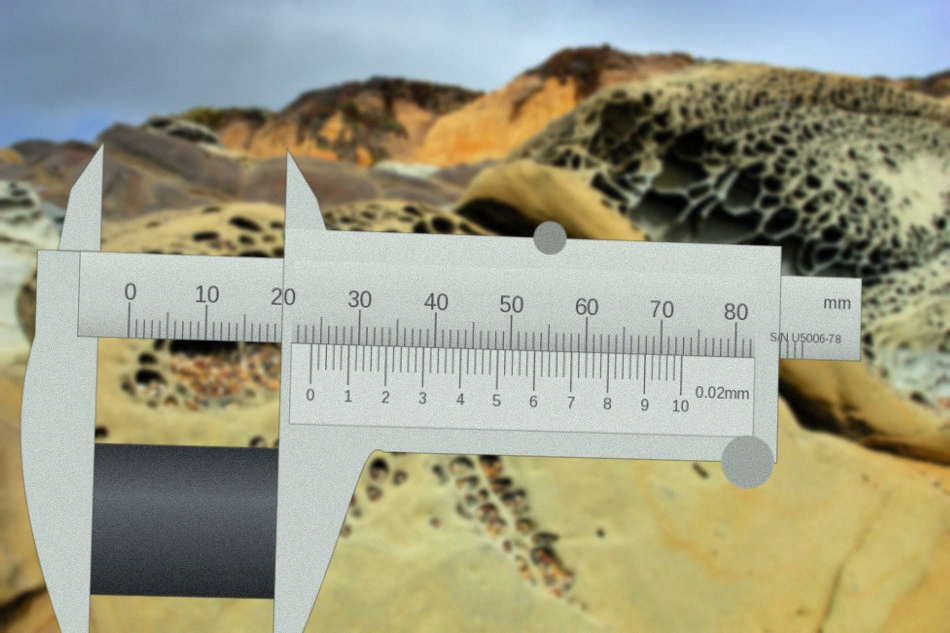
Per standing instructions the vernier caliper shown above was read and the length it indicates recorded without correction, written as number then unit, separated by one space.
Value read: 23.8 mm
